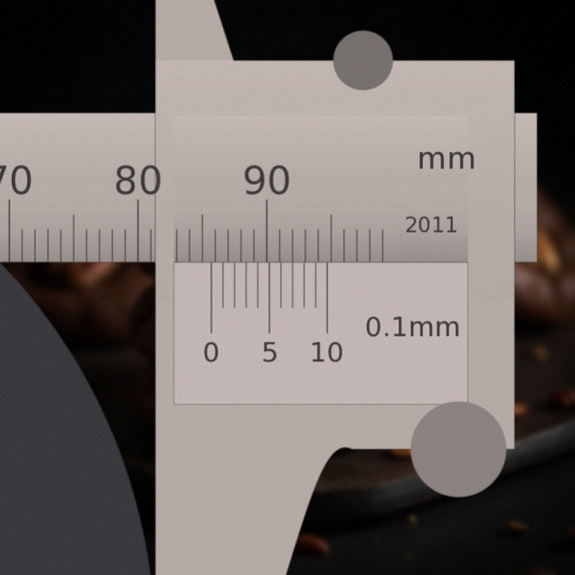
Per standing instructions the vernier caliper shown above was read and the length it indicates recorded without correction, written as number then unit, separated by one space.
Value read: 85.7 mm
